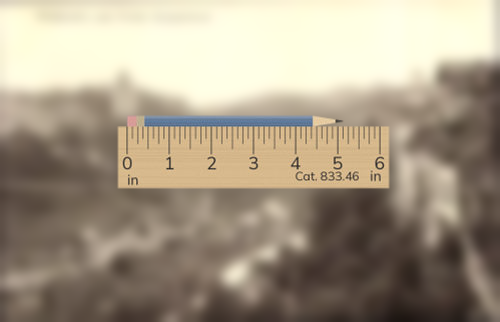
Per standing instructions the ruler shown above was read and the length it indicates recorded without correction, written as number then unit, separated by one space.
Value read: 5.125 in
